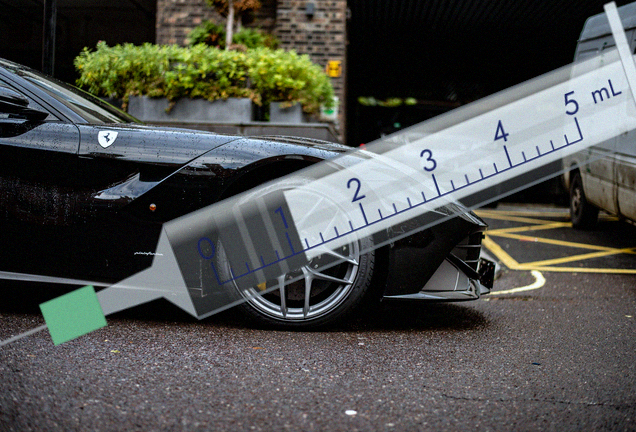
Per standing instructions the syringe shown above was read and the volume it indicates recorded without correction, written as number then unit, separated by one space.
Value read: 0.2 mL
